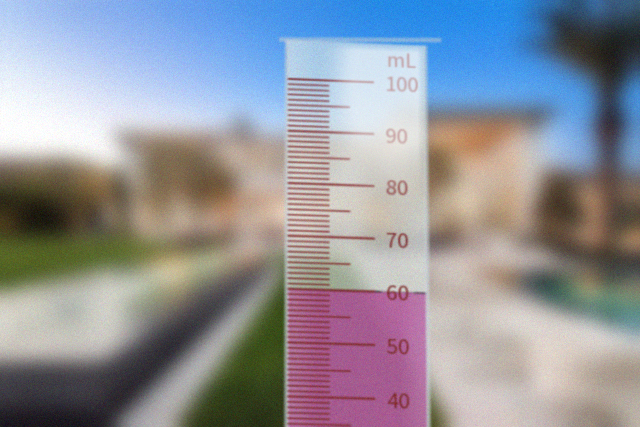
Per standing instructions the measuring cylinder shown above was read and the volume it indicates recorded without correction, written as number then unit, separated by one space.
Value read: 60 mL
